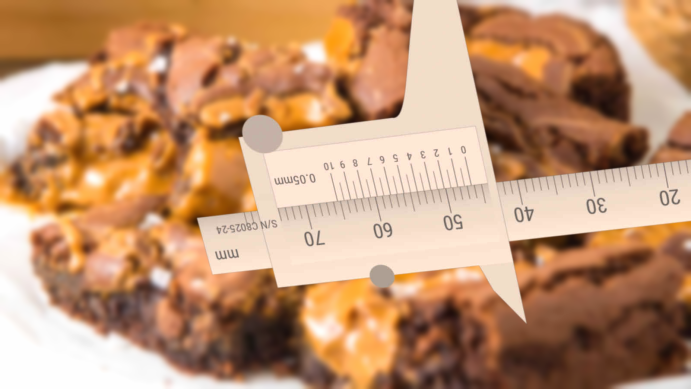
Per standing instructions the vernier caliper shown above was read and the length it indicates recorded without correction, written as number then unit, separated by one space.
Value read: 46.4 mm
